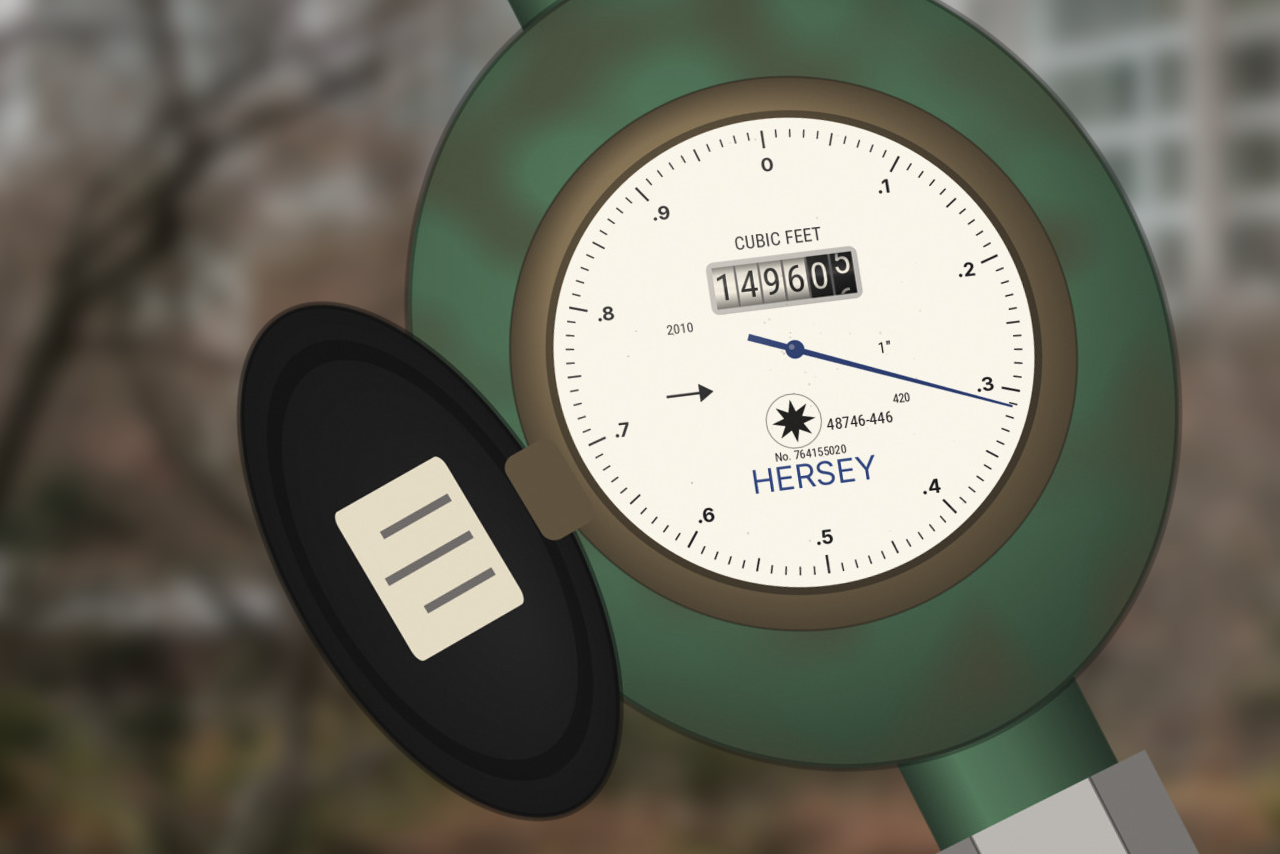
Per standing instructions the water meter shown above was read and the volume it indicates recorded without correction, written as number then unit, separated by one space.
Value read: 149605.31 ft³
